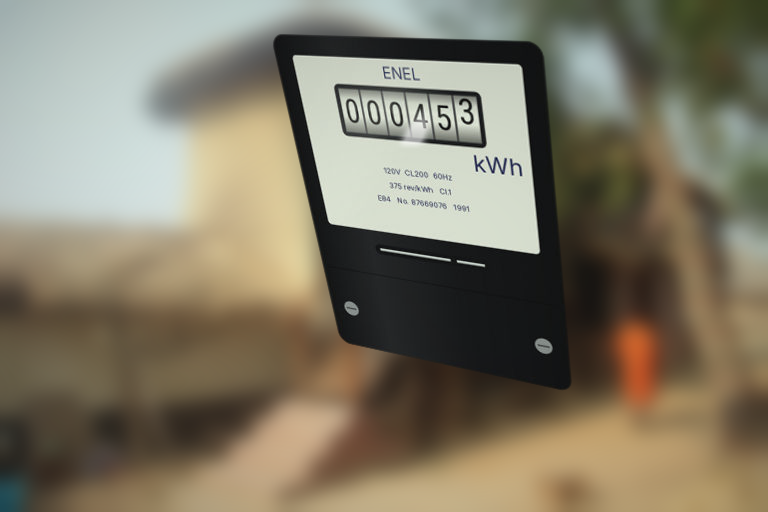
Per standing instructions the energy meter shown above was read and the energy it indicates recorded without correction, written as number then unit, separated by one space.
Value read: 453 kWh
